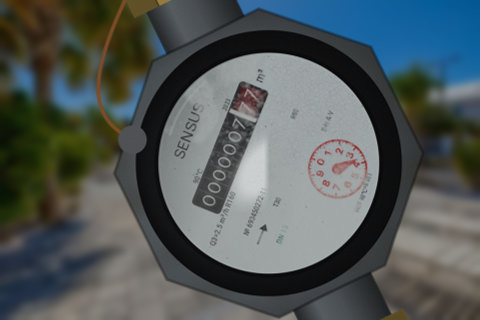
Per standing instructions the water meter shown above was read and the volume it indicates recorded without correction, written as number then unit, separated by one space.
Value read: 7.773 m³
